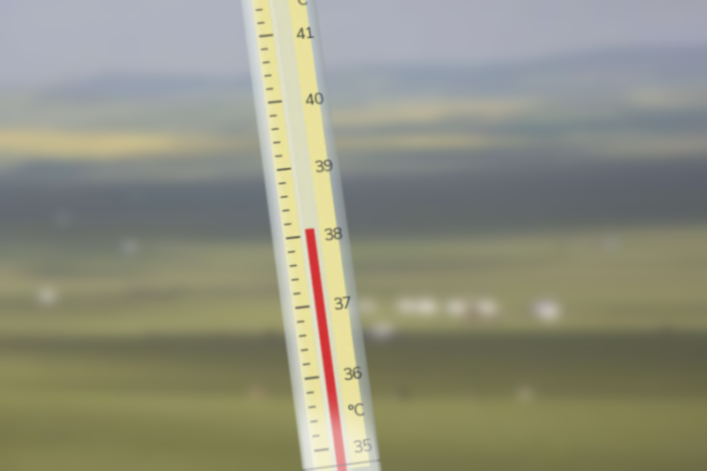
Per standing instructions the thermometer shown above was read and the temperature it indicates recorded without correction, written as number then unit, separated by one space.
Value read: 38.1 °C
